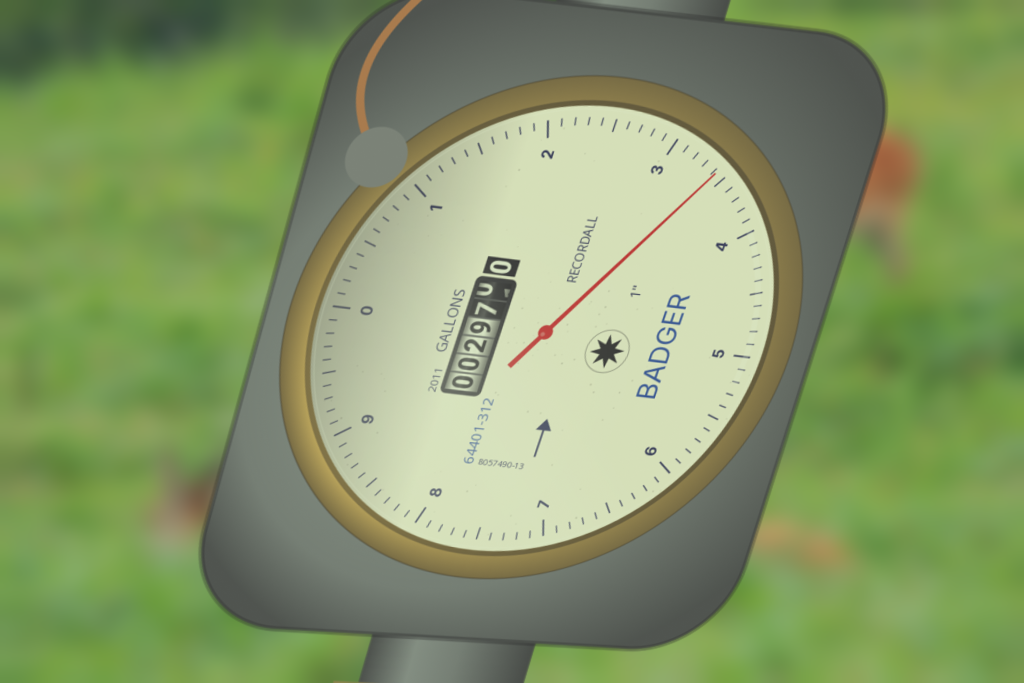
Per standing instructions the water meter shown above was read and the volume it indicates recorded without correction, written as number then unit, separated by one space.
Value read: 29703.4 gal
